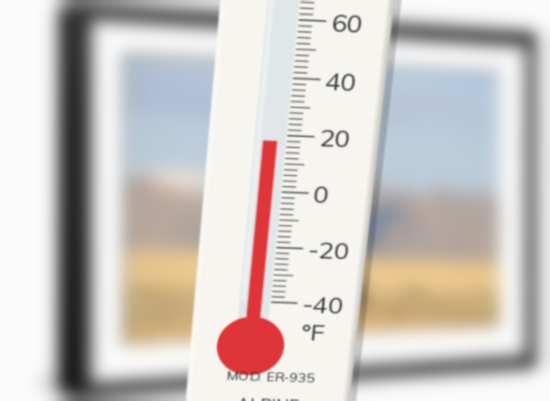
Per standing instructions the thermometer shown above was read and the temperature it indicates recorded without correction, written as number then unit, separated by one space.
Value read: 18 °F
